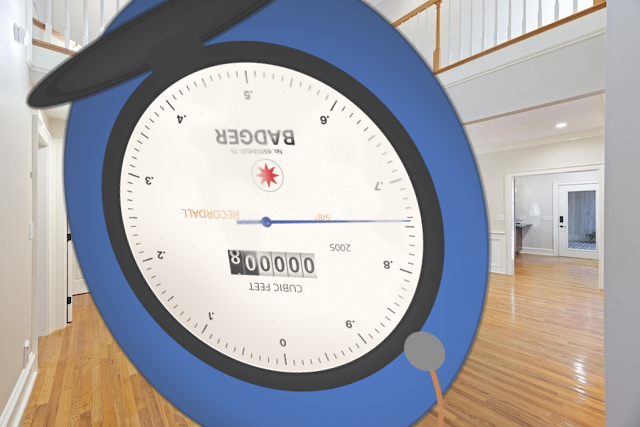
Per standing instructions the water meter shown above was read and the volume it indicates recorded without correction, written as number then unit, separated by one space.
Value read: 7.74 ft³
